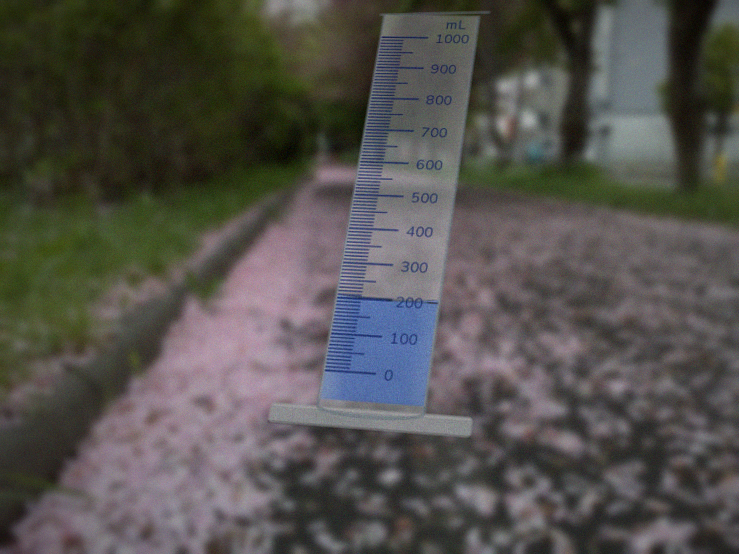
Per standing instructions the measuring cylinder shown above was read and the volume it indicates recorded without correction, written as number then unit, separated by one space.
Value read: 200 mL
